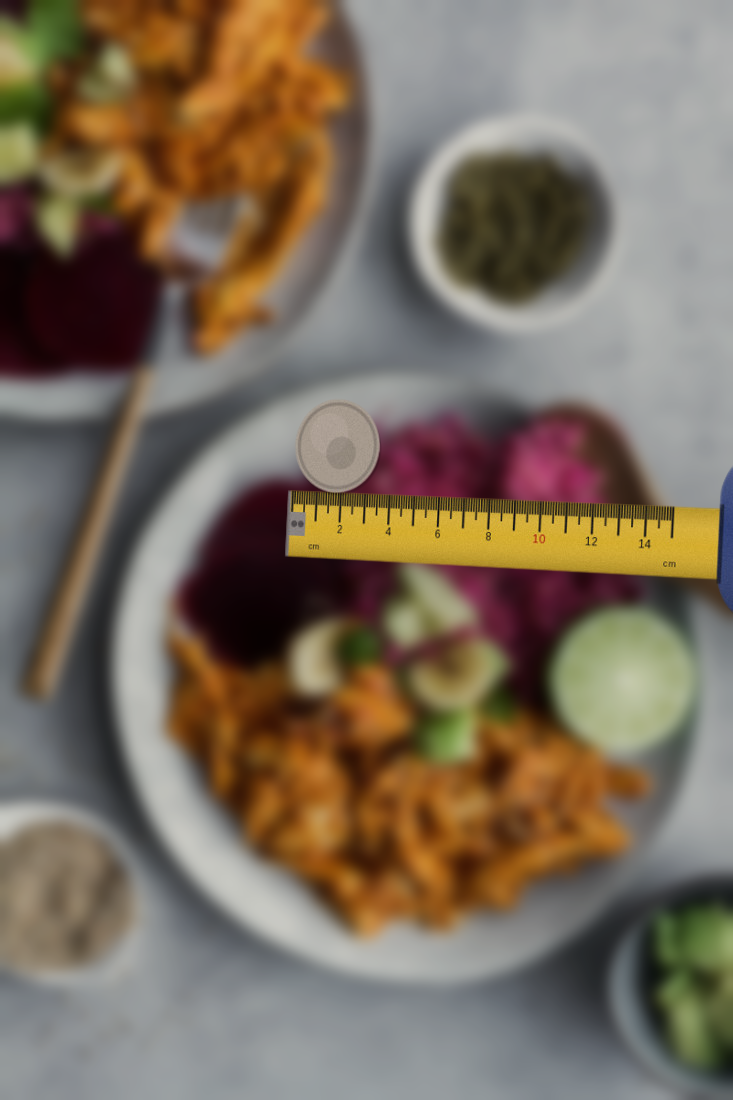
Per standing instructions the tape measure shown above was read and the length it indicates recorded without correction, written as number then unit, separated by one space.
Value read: 3.5 cm
